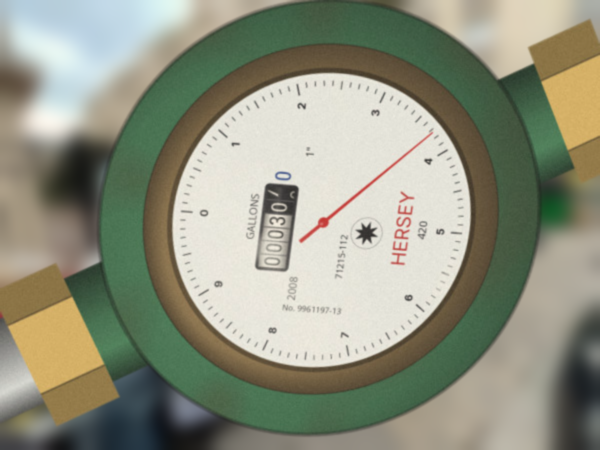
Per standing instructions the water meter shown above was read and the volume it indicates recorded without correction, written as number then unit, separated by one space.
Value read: 3073.7 gal
